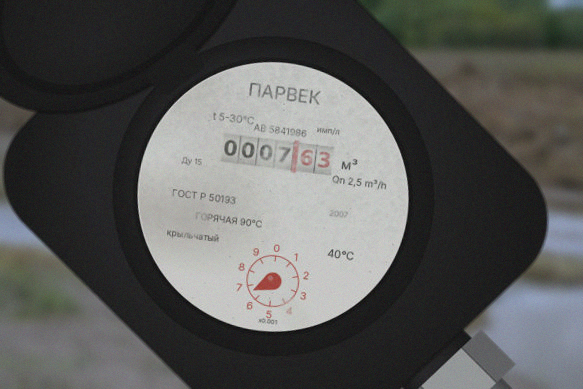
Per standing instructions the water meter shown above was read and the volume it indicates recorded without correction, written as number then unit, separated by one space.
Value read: 7.636 m³
